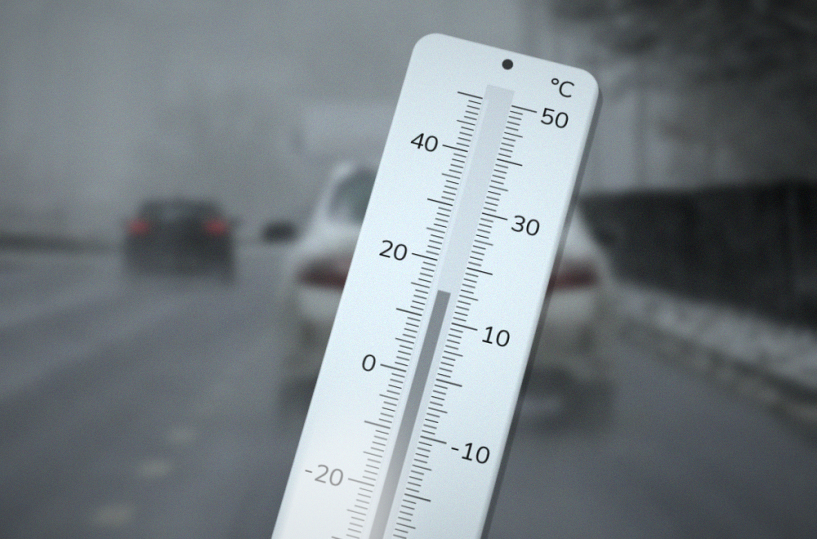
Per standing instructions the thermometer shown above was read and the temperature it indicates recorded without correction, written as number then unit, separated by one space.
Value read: 15 °C
